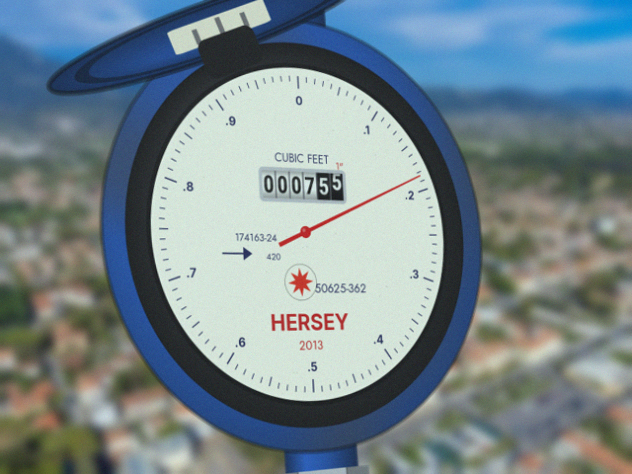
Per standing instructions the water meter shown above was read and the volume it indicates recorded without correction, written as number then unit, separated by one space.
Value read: 755.18 ft³
